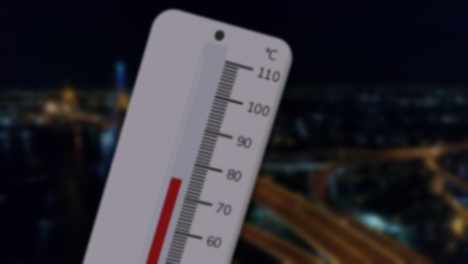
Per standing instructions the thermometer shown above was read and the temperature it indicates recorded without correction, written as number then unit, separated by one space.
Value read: 75 °C
